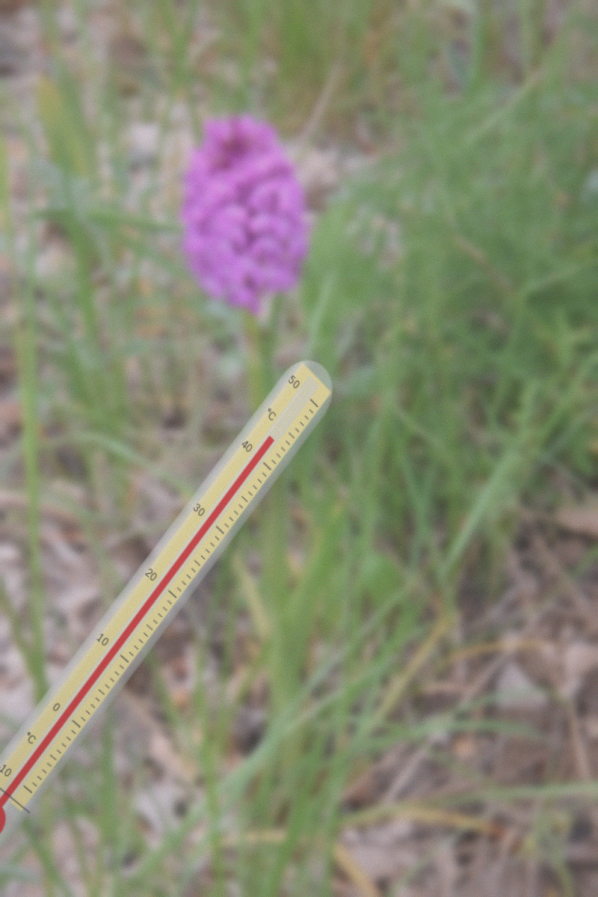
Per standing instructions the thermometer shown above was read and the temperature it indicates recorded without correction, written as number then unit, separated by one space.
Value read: 43 °C
